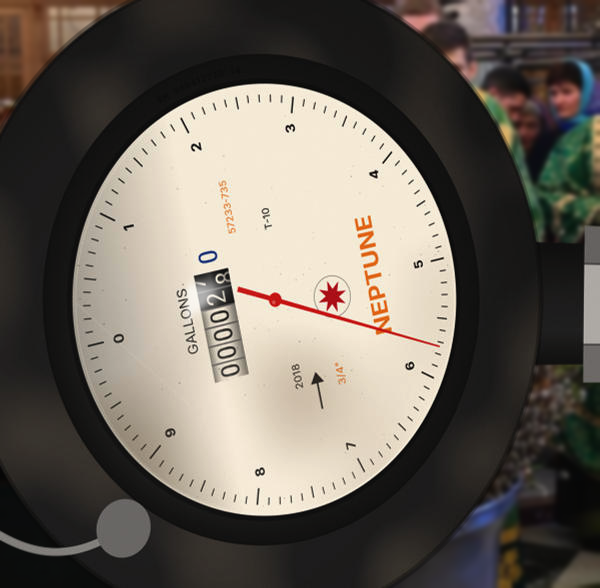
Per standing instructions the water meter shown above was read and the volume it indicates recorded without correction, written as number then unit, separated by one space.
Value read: 275.7 gal
